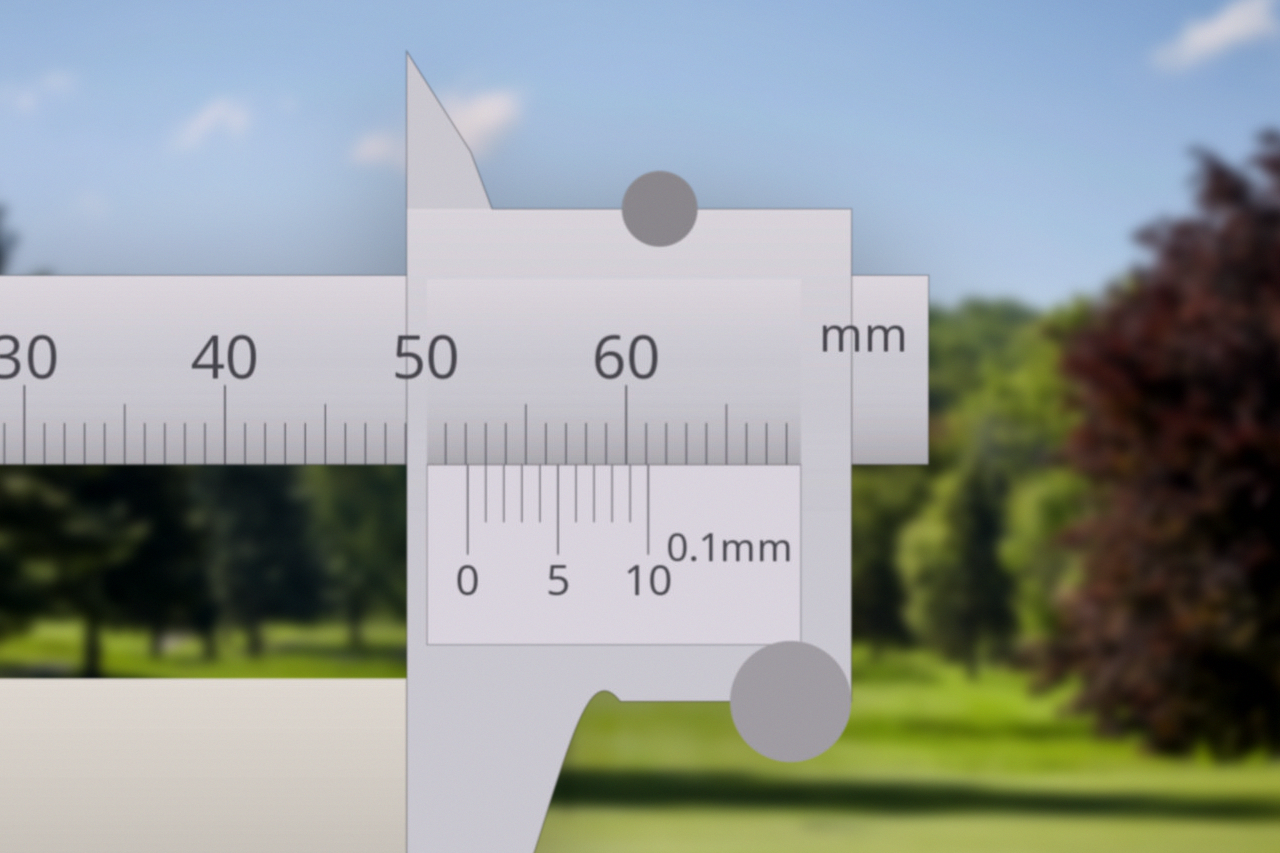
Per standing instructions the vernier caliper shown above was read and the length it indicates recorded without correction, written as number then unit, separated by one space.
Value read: 52.1 mm
